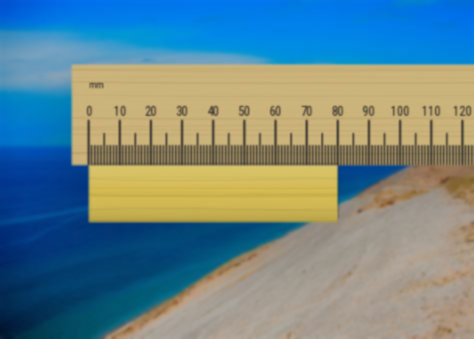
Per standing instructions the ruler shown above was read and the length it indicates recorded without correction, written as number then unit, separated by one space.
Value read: 80 mm
